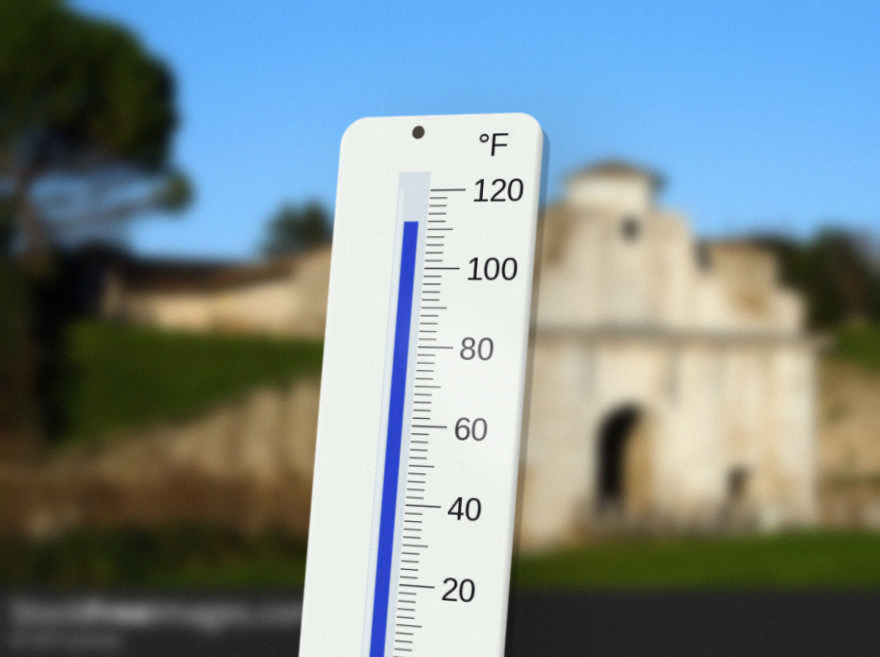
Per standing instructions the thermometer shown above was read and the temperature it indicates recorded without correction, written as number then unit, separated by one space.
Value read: 112 °F
